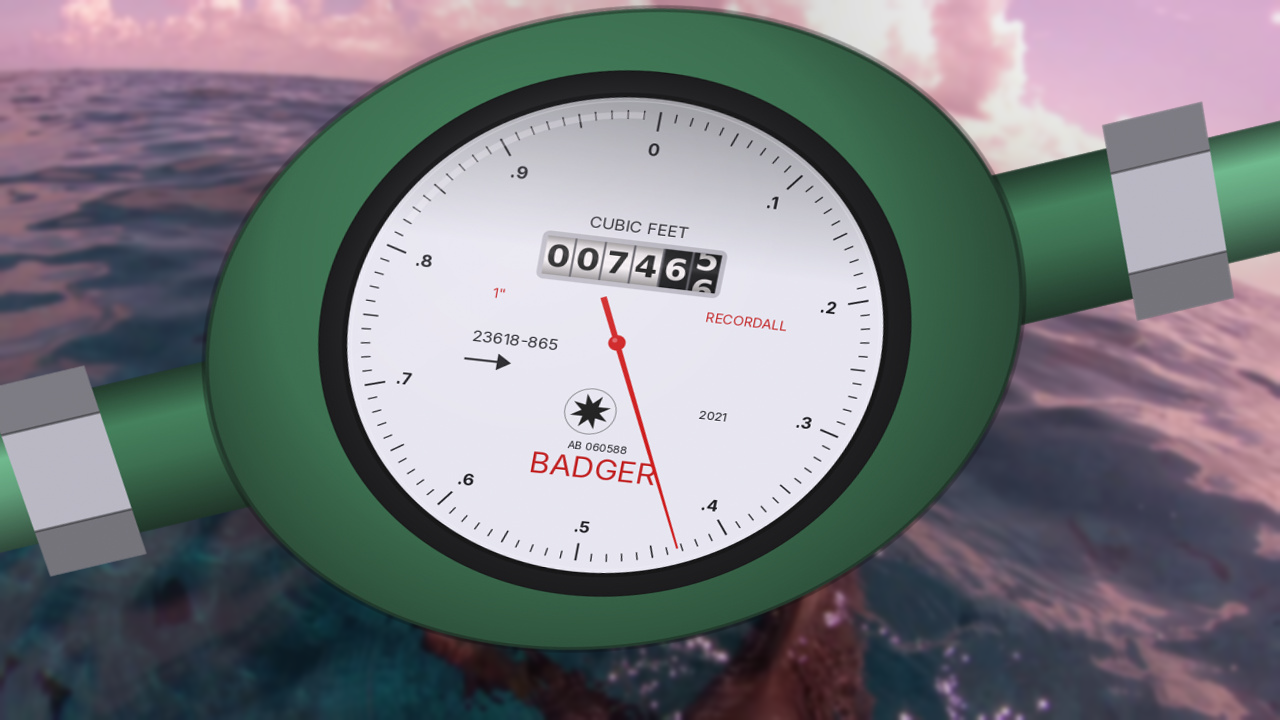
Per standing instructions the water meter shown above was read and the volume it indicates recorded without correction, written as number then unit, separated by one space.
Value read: 7465.43 ft³
